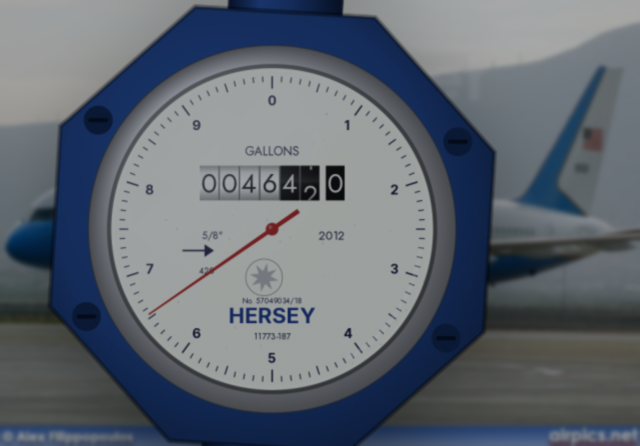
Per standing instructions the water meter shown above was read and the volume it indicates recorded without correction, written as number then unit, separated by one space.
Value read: 46416.5 gal
